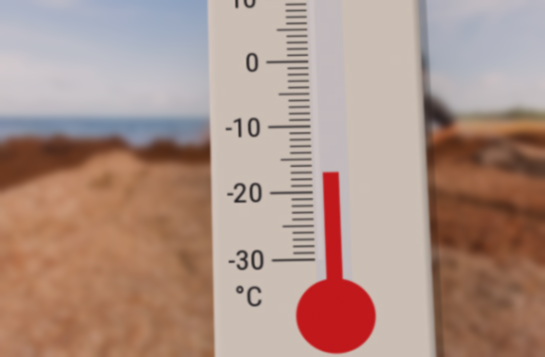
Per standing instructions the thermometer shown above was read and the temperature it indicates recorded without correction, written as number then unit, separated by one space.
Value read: -17 °C
